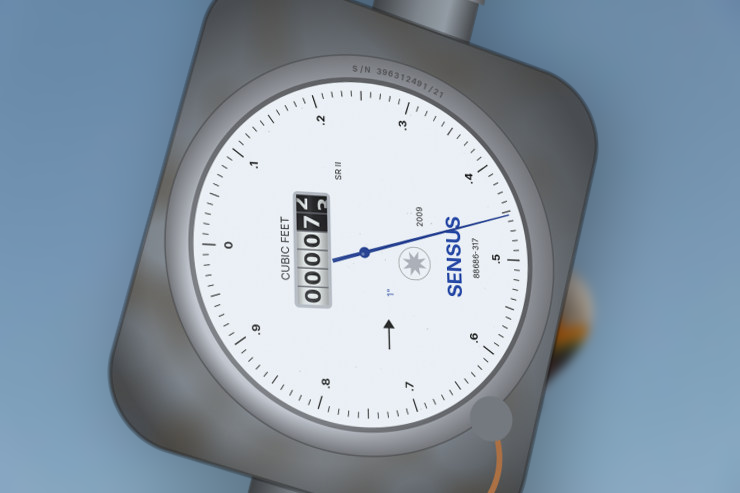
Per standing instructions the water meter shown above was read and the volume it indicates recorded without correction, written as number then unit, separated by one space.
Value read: 72.45 ft³
